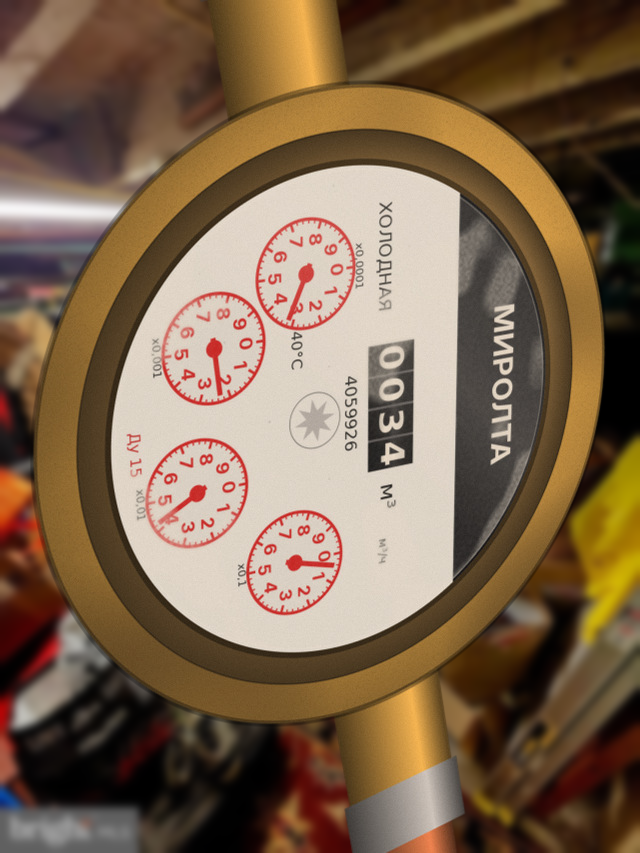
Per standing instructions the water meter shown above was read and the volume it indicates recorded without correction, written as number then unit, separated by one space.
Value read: 34.0423 m³
